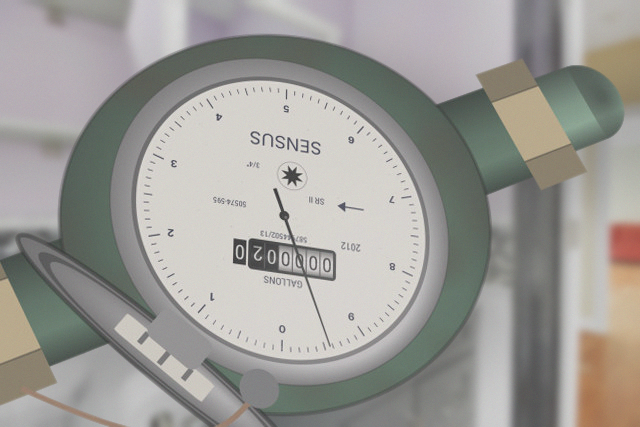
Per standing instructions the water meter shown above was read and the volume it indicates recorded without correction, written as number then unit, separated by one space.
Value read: 19.4 gal
